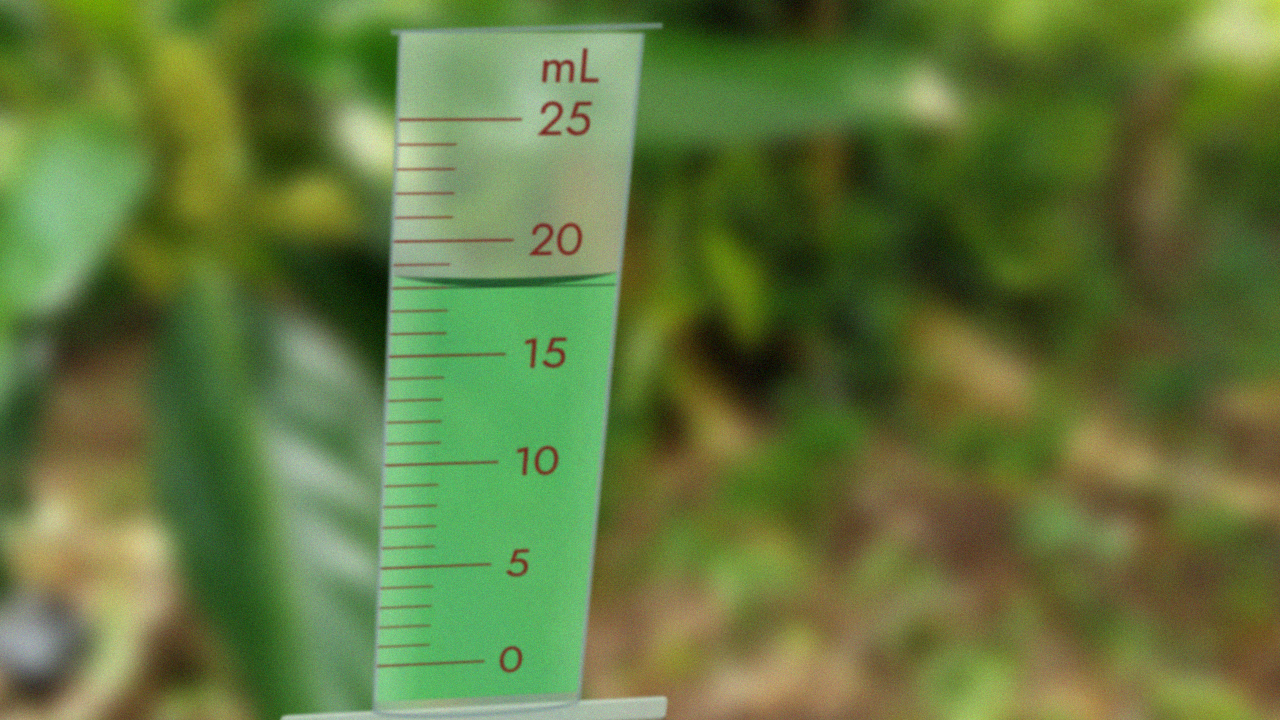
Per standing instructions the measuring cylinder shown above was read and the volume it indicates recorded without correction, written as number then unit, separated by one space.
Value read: 18 mL
